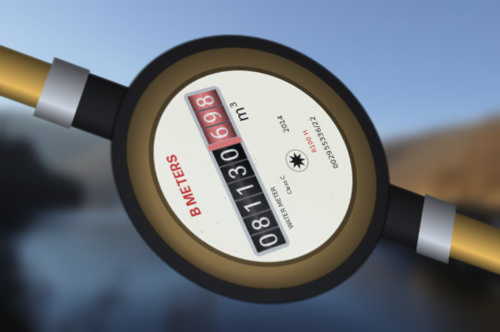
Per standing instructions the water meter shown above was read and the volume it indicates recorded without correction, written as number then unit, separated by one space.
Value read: 81130.698 m³
